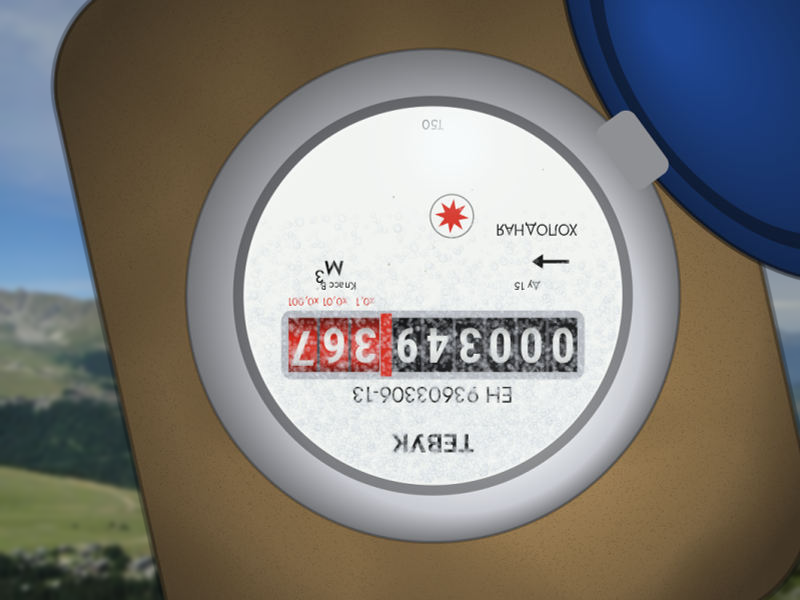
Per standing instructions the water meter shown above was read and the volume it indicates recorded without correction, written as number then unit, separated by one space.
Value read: 349.367 m³
